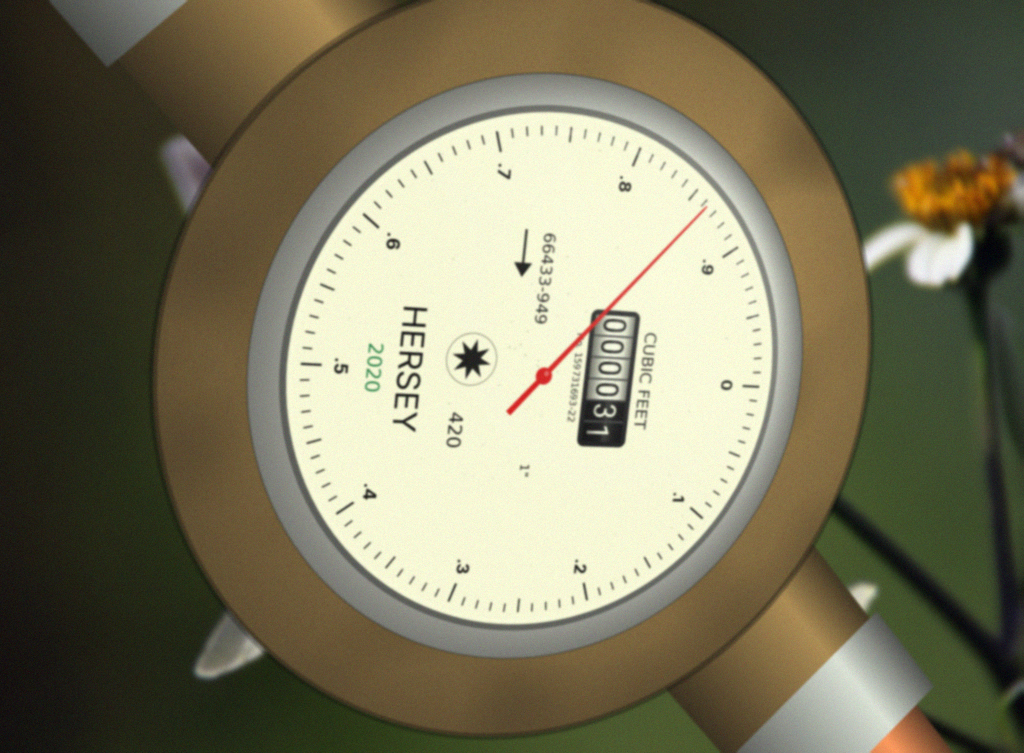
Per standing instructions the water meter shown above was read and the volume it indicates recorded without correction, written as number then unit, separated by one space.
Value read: 30.86 ft³
